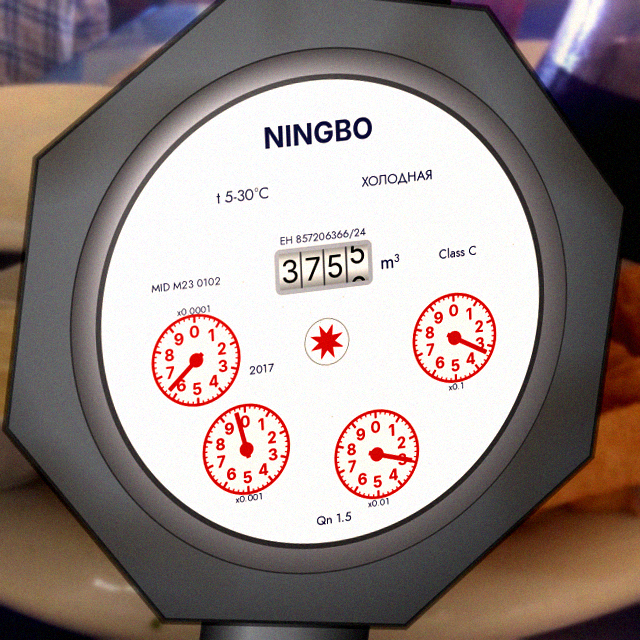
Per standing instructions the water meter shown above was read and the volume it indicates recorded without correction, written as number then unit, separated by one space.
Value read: 3755.3296 m³
